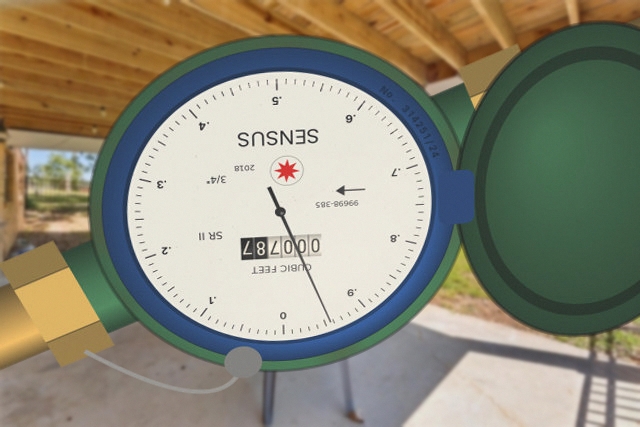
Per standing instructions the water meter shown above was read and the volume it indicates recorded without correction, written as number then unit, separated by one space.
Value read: 786.94 ft³
